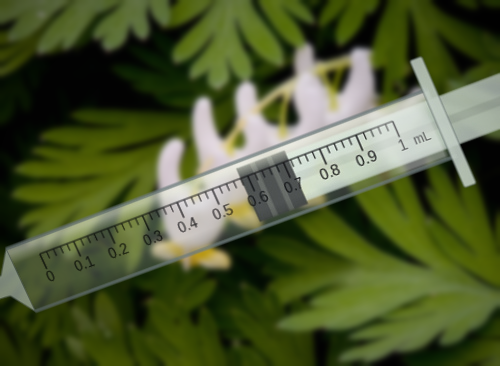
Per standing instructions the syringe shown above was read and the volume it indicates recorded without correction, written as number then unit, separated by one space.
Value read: 0.58 mL
